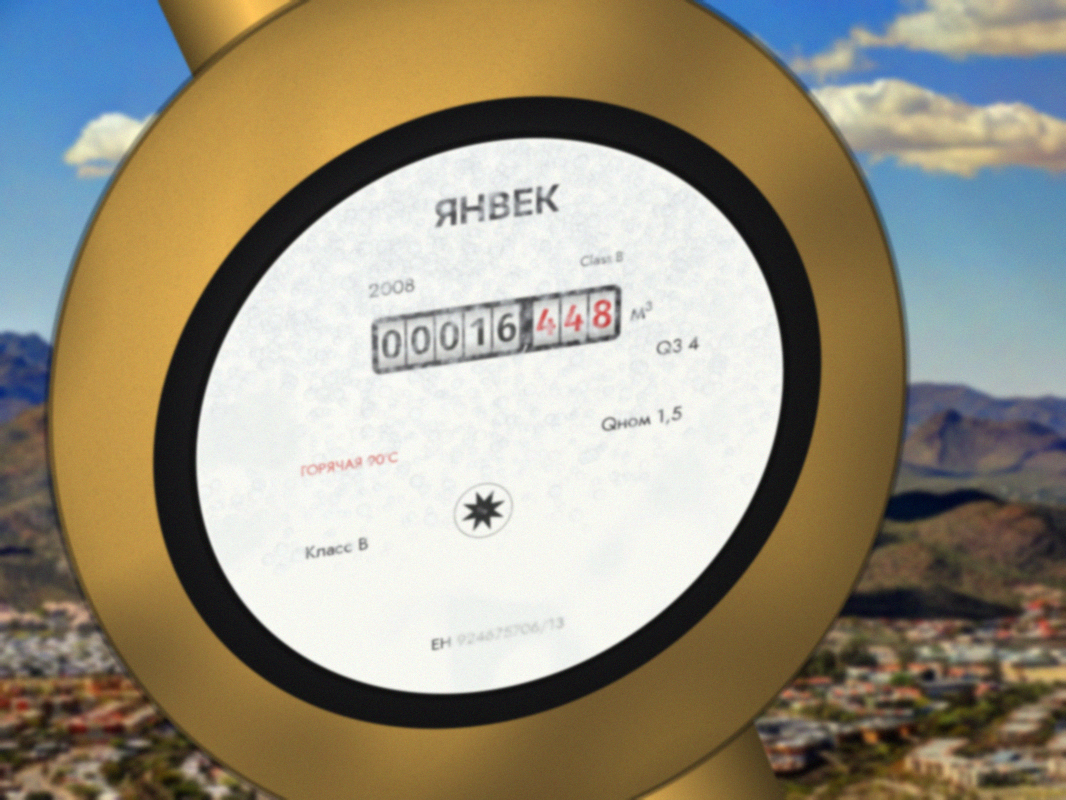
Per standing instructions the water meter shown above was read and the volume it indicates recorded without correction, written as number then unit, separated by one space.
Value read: 16.448 m³
